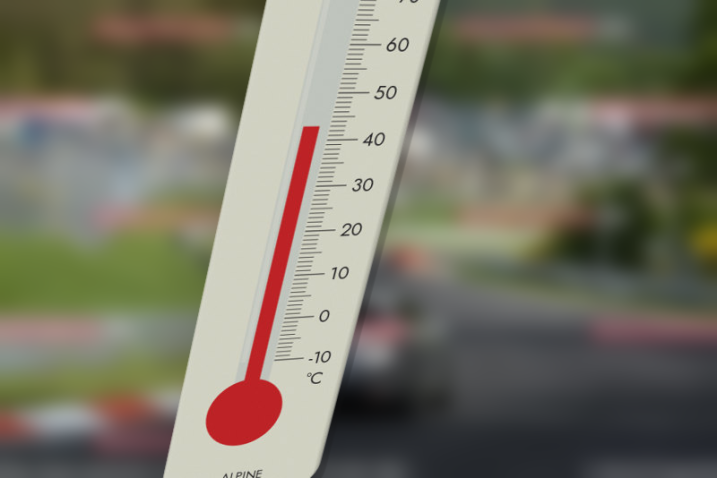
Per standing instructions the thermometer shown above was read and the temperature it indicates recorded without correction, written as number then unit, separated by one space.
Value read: 43 °C
